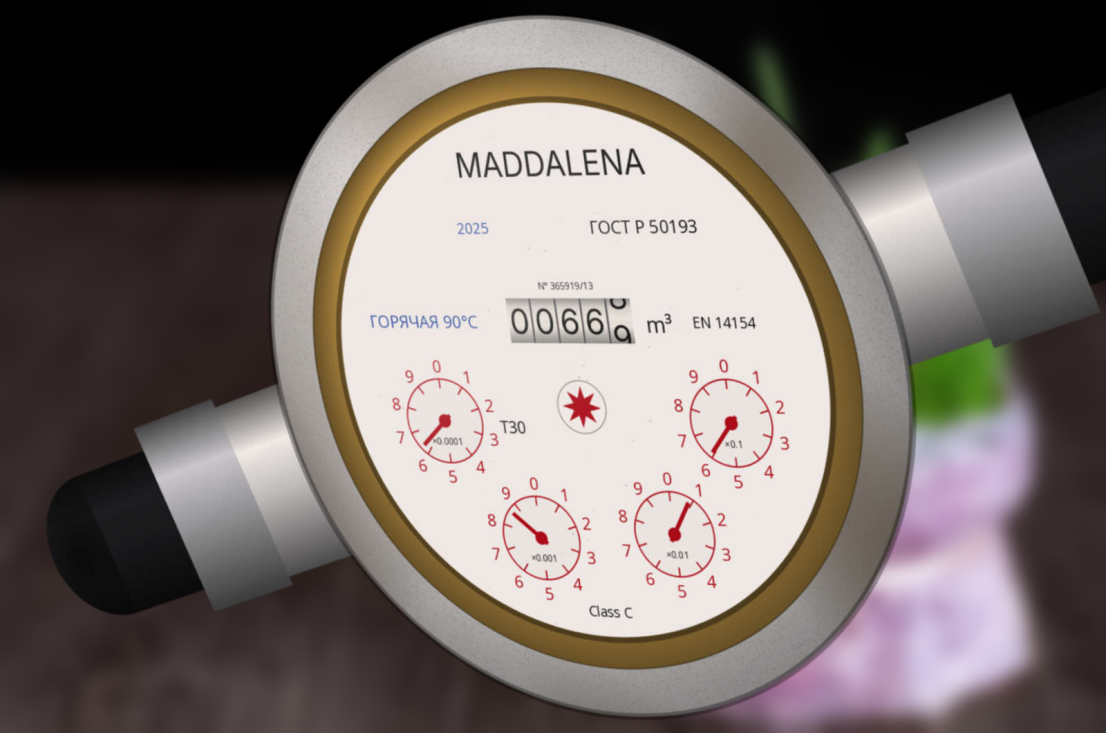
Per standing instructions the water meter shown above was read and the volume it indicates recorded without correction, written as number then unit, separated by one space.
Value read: 668.6086 m³
